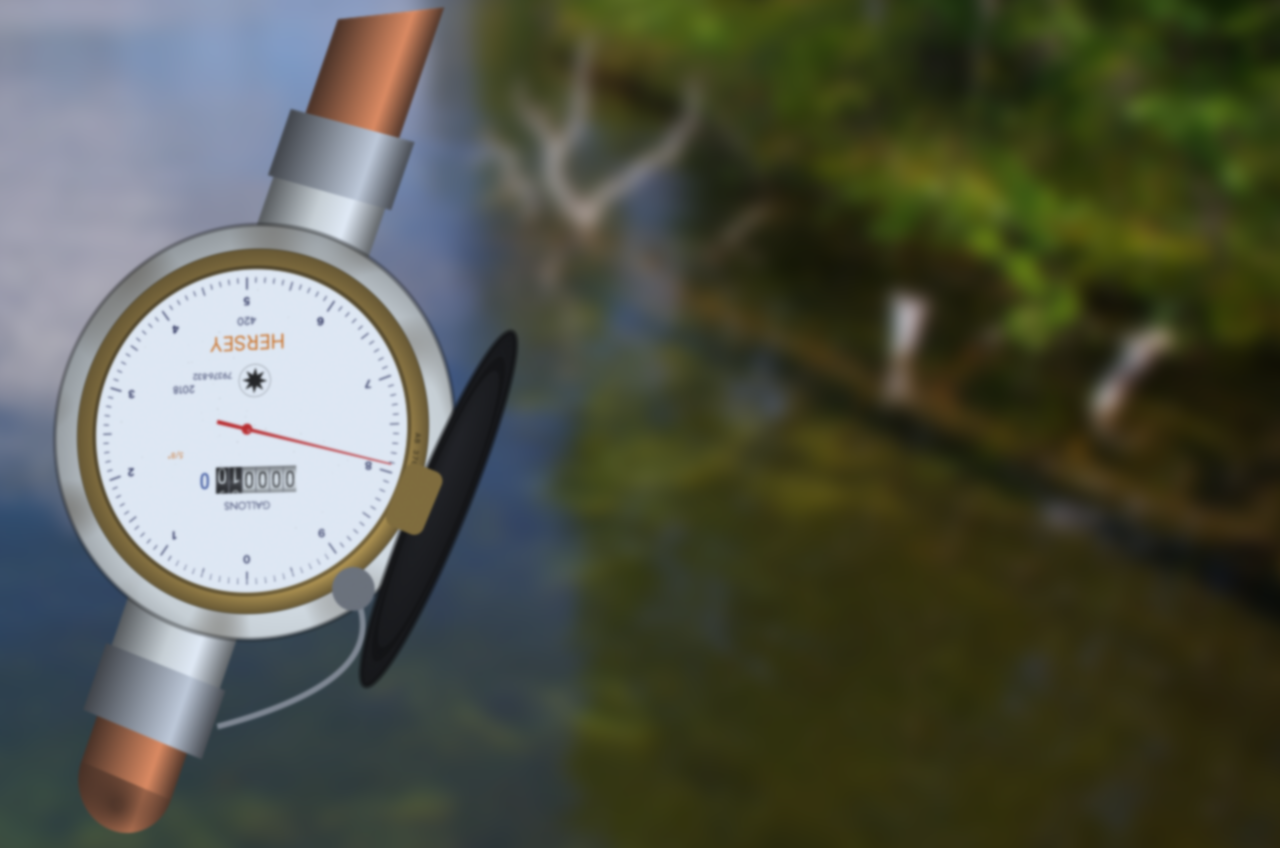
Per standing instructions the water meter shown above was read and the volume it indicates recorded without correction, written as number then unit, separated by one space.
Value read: 97.9 gal
